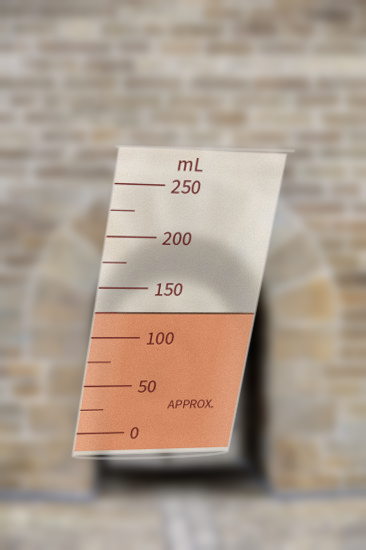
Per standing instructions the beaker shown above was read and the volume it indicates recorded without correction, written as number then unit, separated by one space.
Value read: 125 mL
